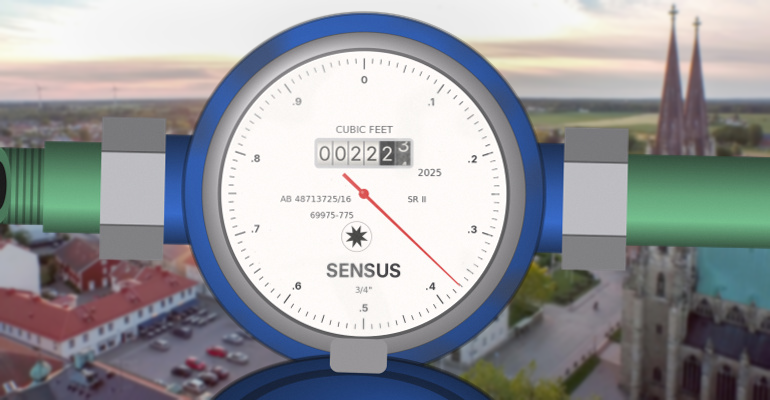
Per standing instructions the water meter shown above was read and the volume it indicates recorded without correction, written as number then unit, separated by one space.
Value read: 2223.37 ft³
